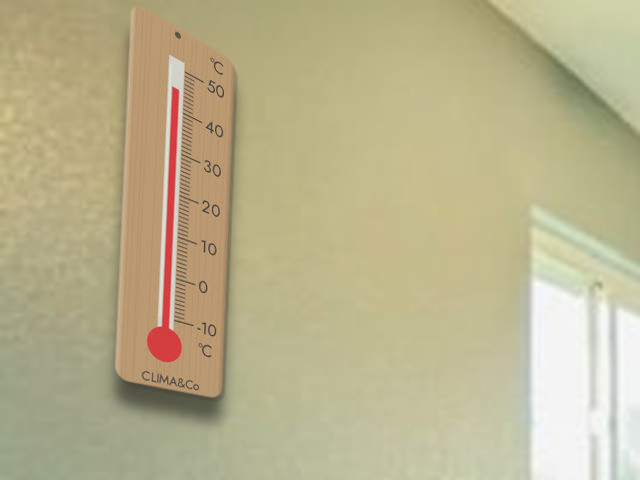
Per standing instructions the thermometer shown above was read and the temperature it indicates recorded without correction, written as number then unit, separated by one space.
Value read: 45 °C
